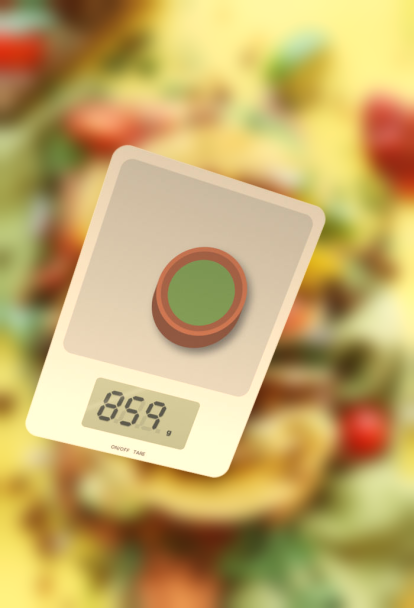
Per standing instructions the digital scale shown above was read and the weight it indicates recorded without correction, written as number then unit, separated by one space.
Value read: 859 g
